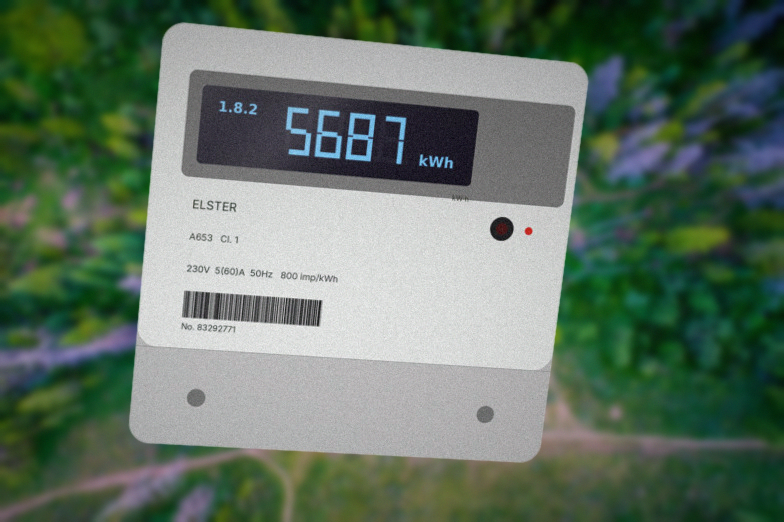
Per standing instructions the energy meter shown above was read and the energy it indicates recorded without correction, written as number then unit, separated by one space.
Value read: 5687 kWh
